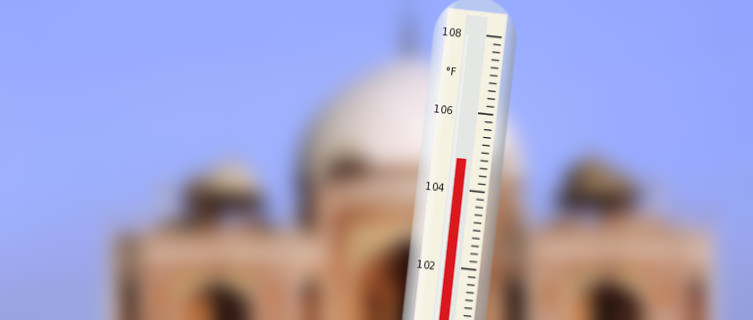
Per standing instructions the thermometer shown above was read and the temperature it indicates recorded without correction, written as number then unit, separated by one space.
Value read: 104.8 °F
